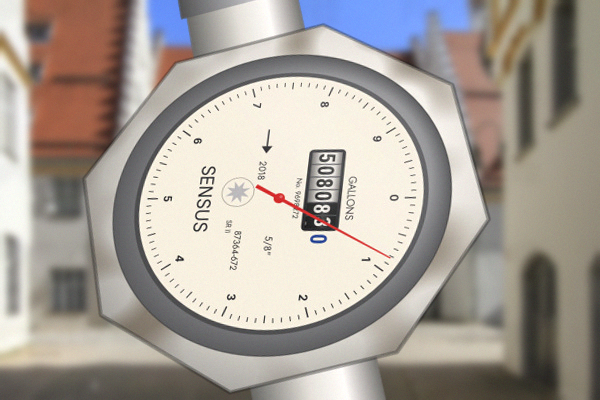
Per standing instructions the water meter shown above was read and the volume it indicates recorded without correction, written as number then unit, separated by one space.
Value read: 5080830.8 gal
